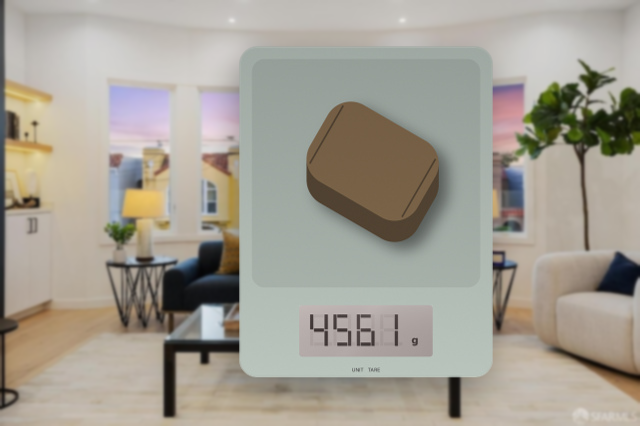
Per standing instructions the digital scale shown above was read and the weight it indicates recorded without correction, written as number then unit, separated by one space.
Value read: 4561 g
